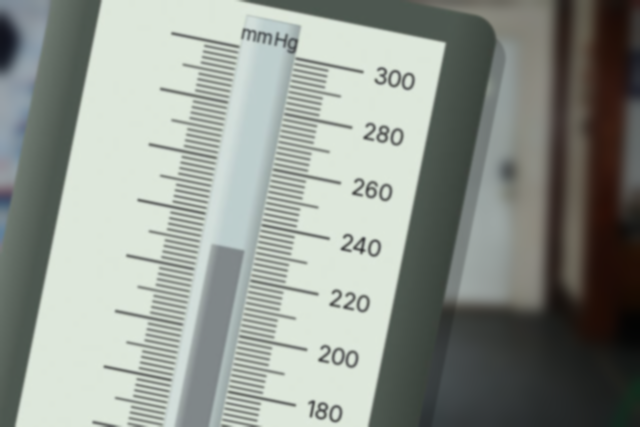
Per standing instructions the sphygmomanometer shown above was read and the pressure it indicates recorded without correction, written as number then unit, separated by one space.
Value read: 230 mmHg
